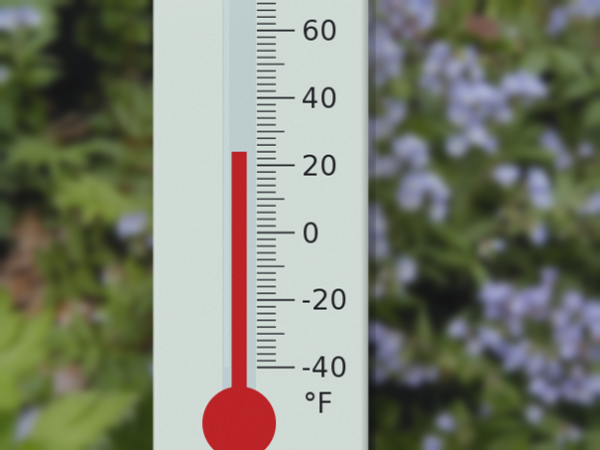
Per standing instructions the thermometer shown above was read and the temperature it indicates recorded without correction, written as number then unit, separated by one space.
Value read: 24 °F
